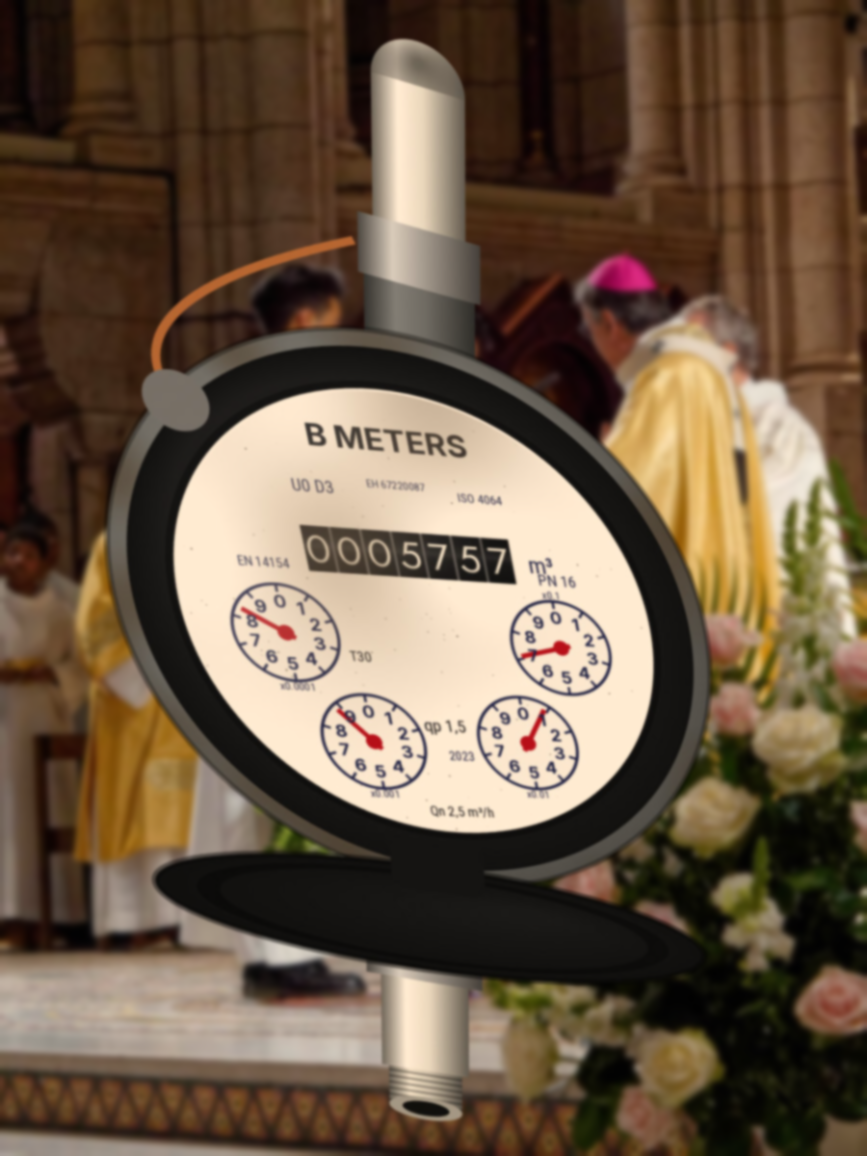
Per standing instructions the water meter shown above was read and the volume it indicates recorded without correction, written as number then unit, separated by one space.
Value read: 5757.7088 m³
